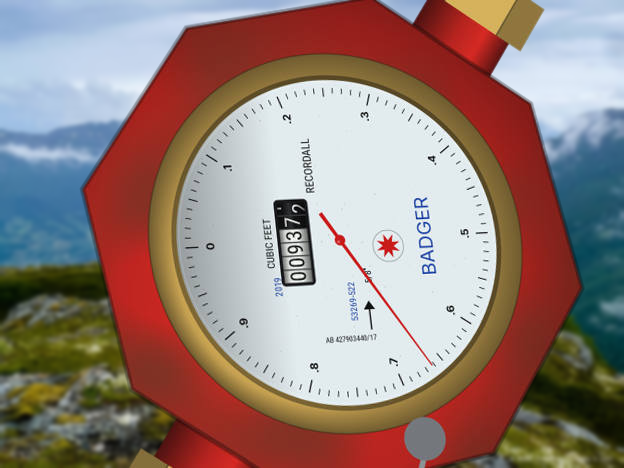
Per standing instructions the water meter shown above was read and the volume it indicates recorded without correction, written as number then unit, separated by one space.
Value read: 9371.66 ft³
